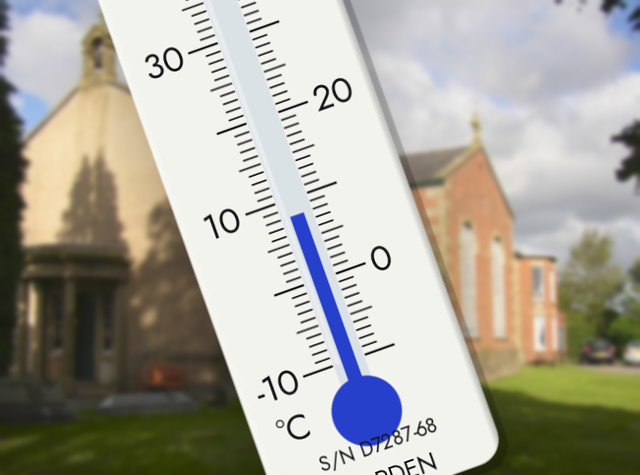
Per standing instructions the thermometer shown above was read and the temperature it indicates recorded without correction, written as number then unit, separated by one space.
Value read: 8 °C
